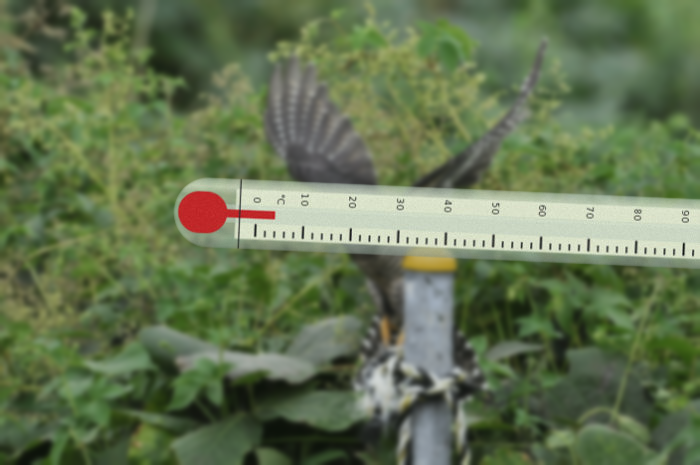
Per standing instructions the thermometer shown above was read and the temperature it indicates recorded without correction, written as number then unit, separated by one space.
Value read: 4 °C
